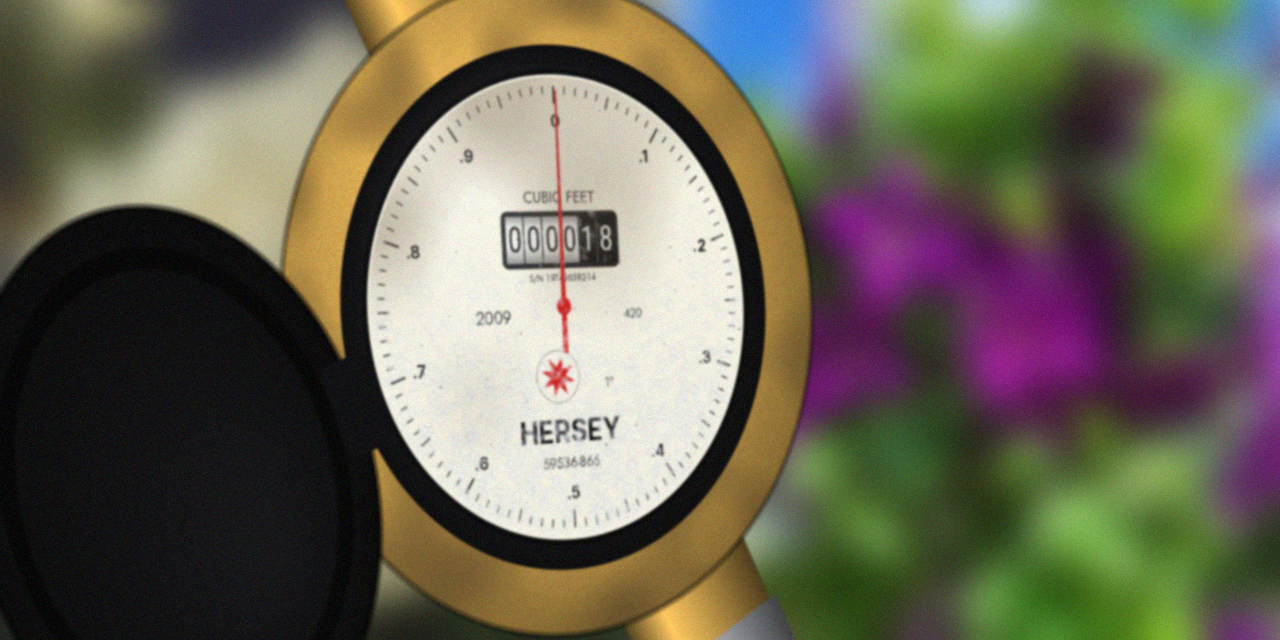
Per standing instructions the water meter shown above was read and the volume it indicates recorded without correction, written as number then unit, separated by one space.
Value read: 18.00 ft³
